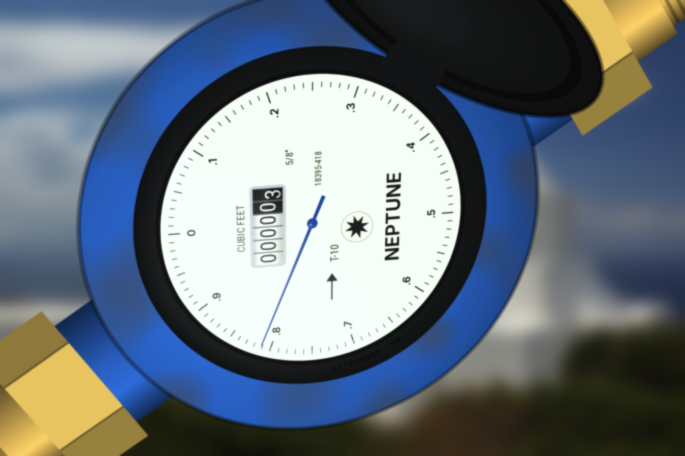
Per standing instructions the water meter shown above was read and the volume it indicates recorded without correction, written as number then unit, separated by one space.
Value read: 2.81 ft³
